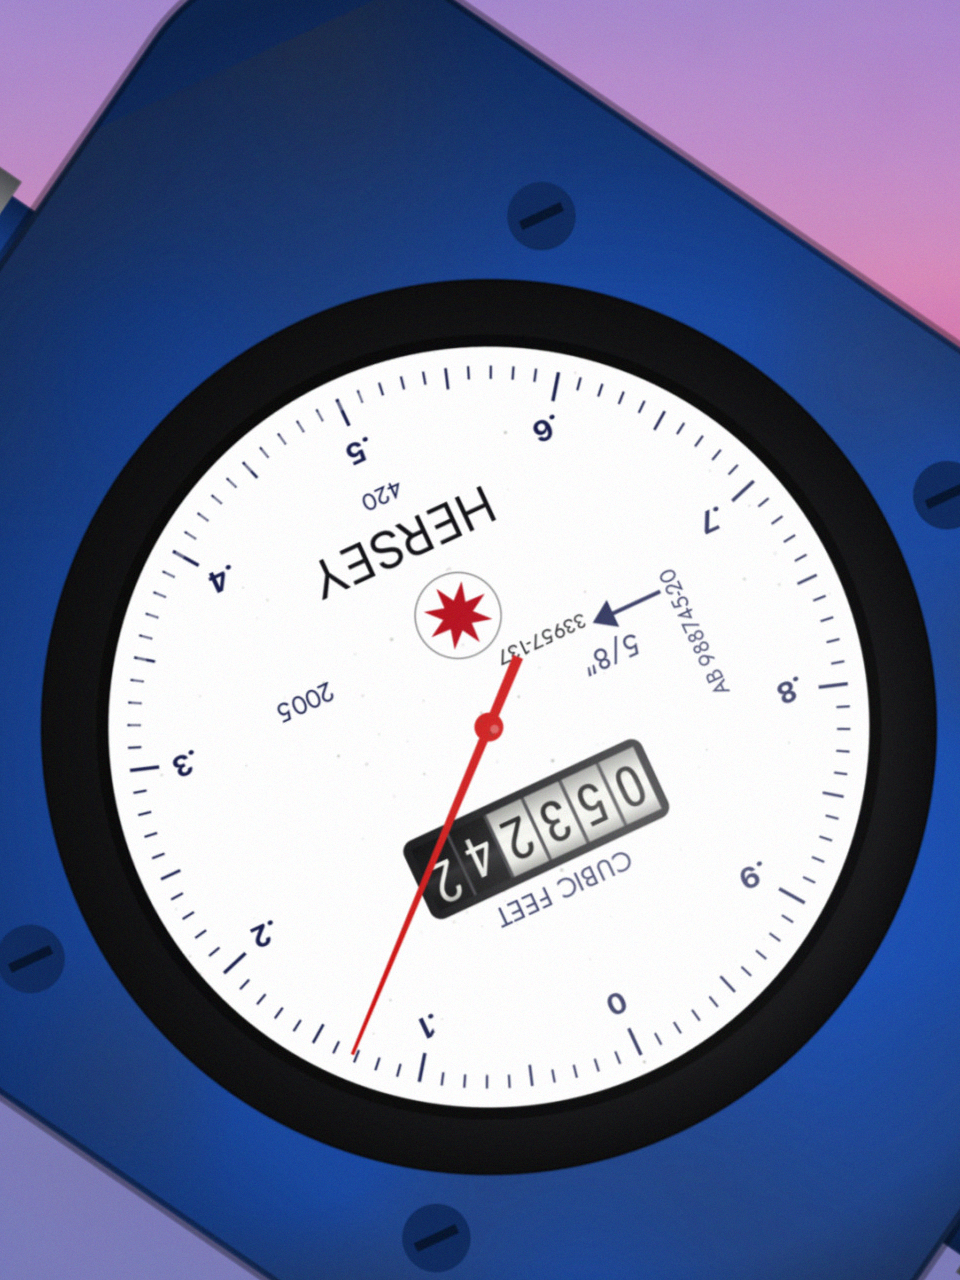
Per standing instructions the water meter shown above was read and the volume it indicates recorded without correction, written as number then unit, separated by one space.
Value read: 53242.13 ft³
